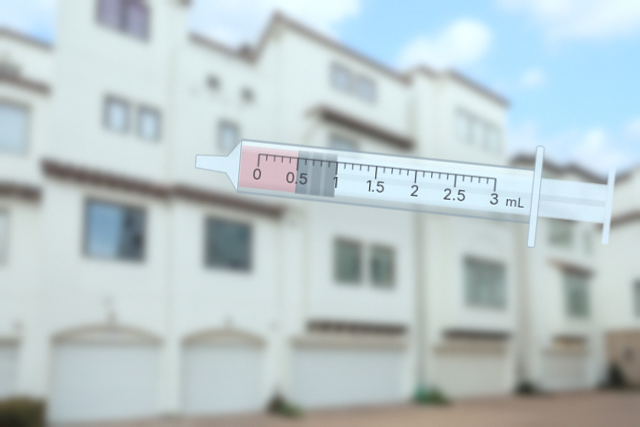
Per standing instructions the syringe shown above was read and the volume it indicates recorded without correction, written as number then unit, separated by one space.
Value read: 0.5 mL
